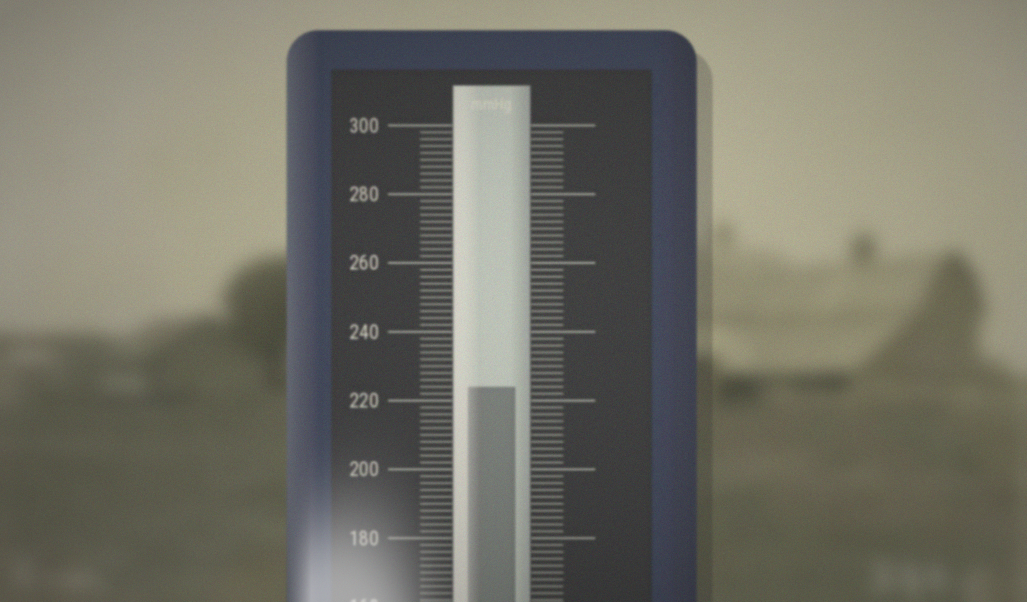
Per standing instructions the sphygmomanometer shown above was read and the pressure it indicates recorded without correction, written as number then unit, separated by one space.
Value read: 224 mmHg
